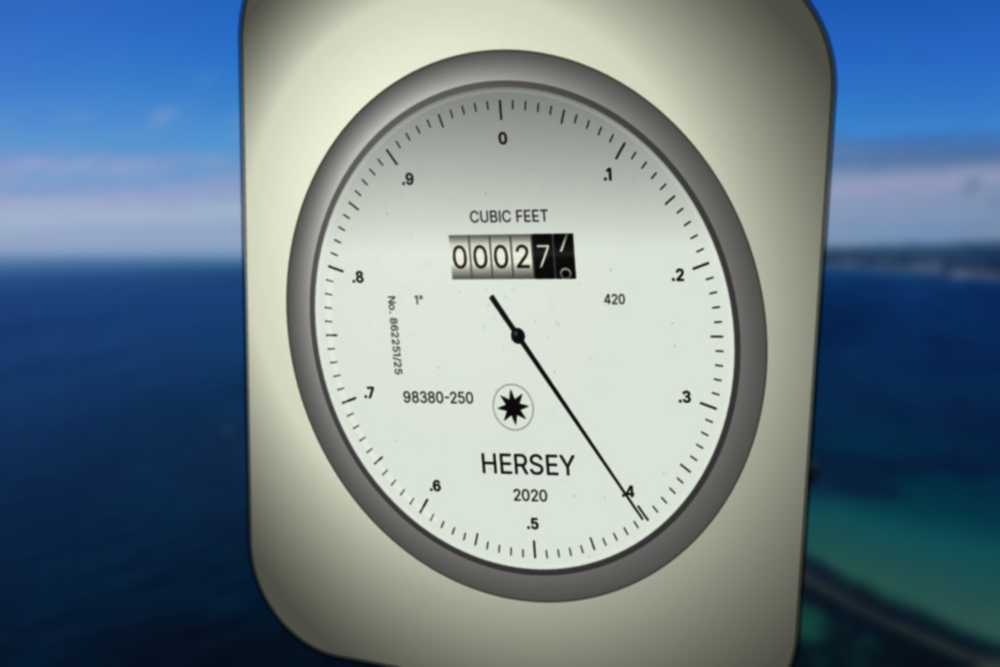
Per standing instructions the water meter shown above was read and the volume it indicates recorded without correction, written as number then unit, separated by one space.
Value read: 277.40 ft³
